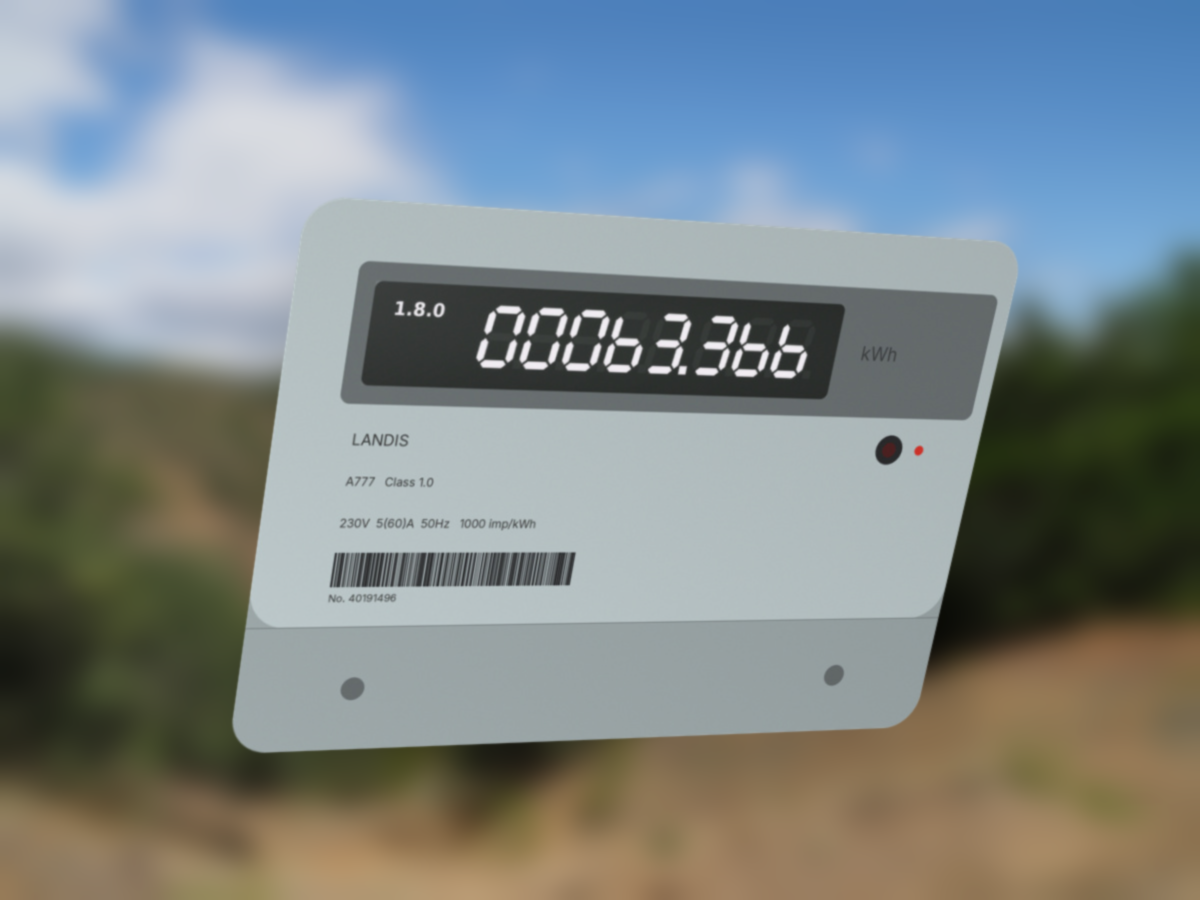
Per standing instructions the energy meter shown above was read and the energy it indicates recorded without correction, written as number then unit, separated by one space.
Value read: 63.366 kWh
